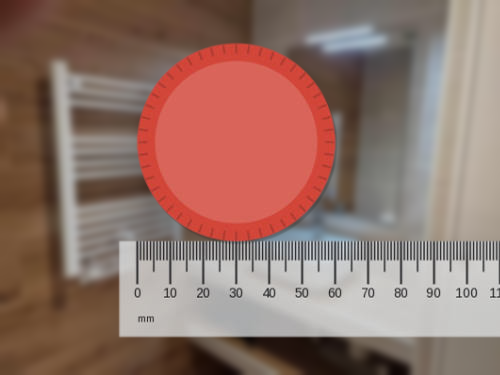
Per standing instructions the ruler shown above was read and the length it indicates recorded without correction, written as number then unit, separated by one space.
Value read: 60 mm
